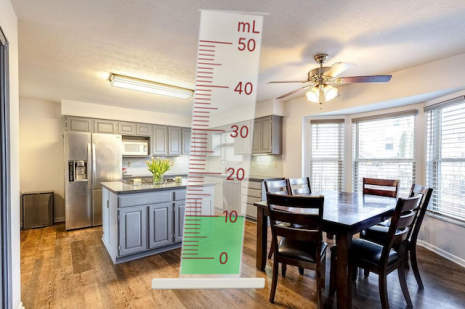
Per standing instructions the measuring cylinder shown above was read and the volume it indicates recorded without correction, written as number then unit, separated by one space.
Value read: 10 mL
